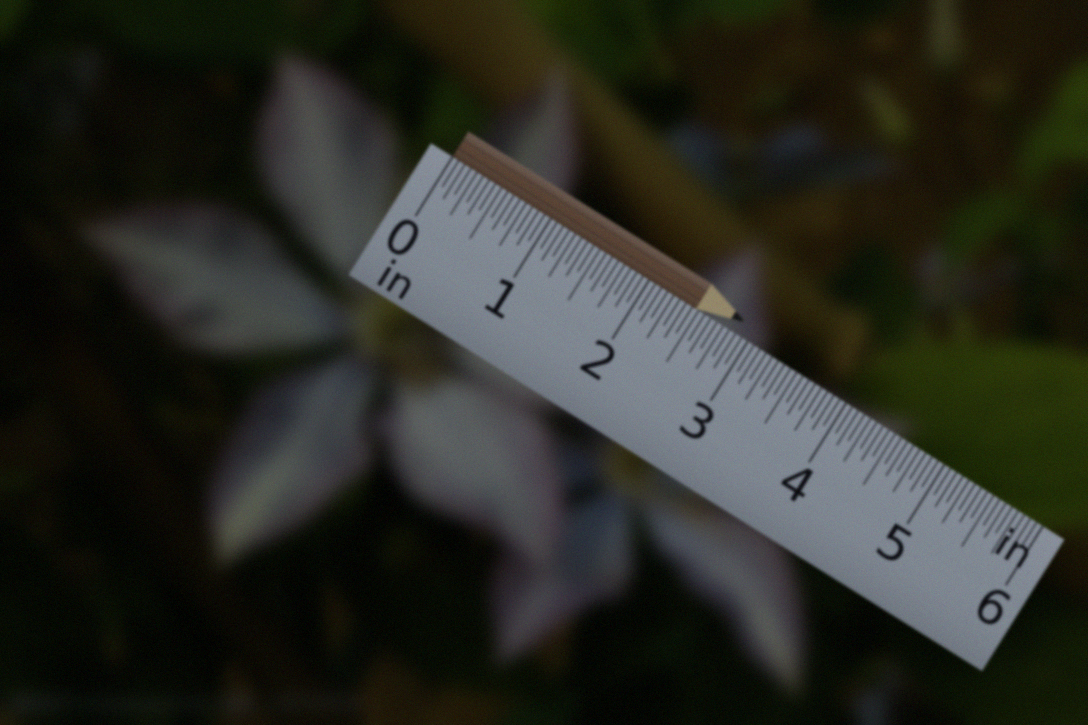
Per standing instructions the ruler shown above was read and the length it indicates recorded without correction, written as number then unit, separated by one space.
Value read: 2.875 in
